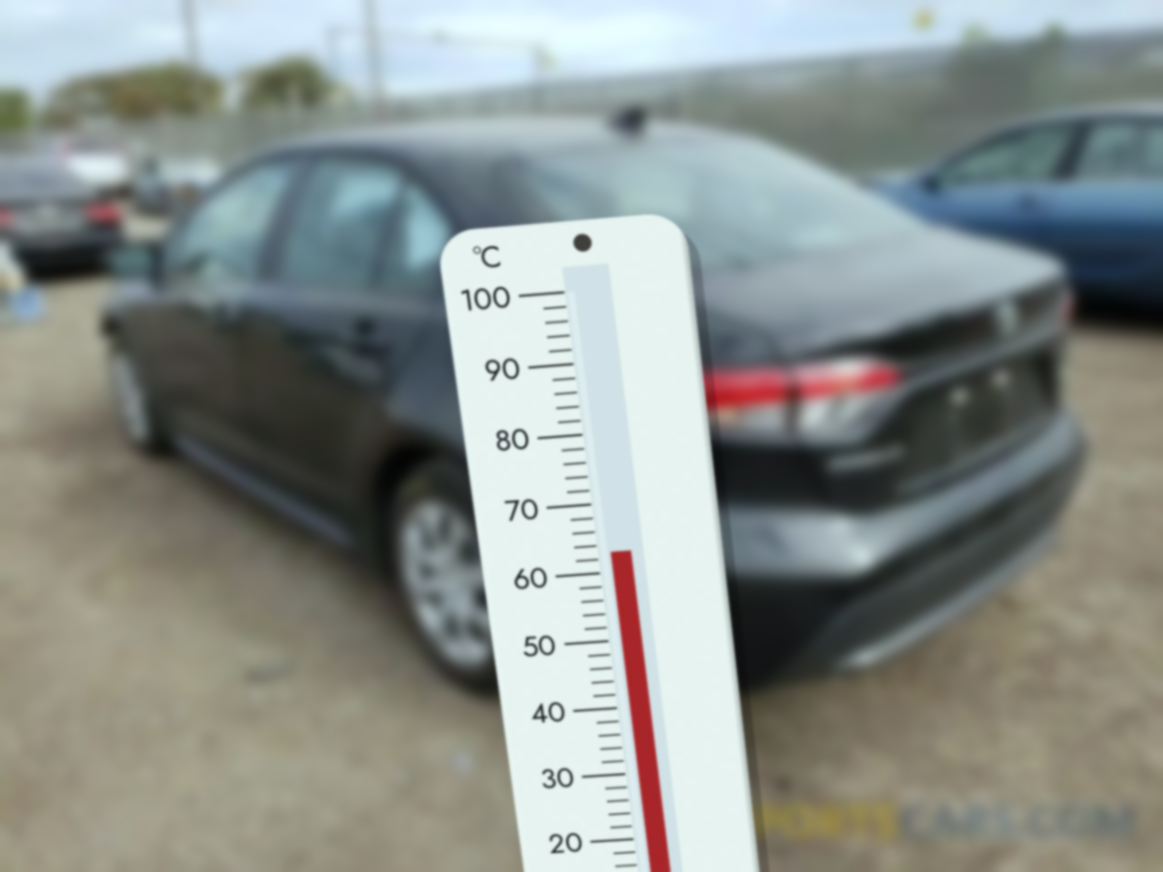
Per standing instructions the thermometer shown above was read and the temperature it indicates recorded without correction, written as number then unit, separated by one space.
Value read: 63 °C
